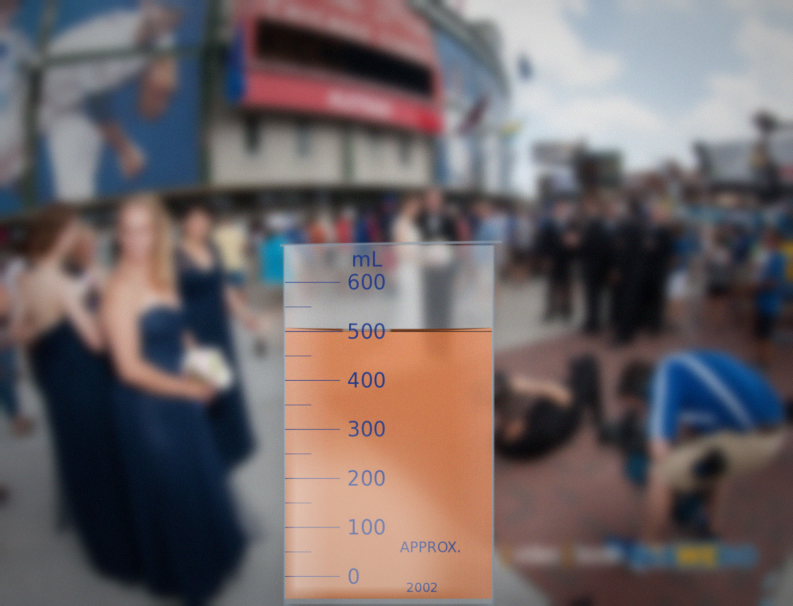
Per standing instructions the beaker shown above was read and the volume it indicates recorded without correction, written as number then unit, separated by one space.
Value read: 500 mL
